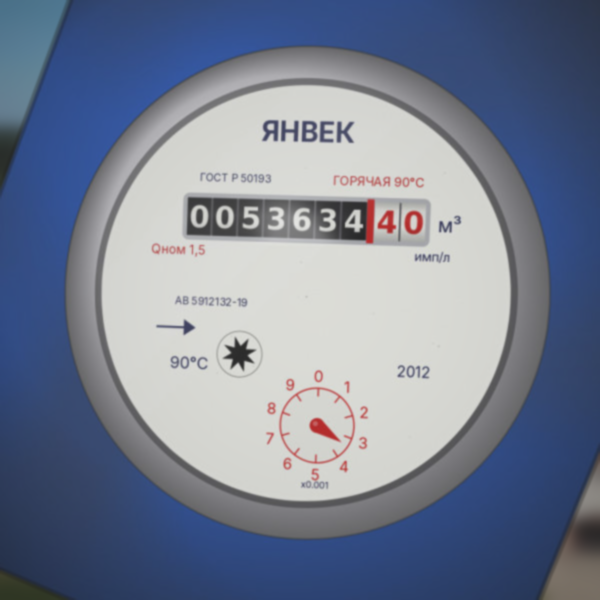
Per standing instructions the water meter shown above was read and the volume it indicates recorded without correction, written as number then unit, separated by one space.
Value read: 53634.403 m³
